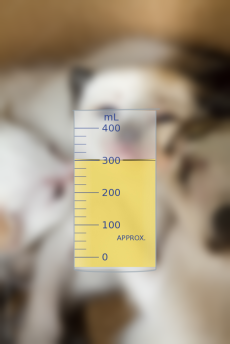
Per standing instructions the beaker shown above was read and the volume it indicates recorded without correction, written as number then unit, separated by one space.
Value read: 300 mL
